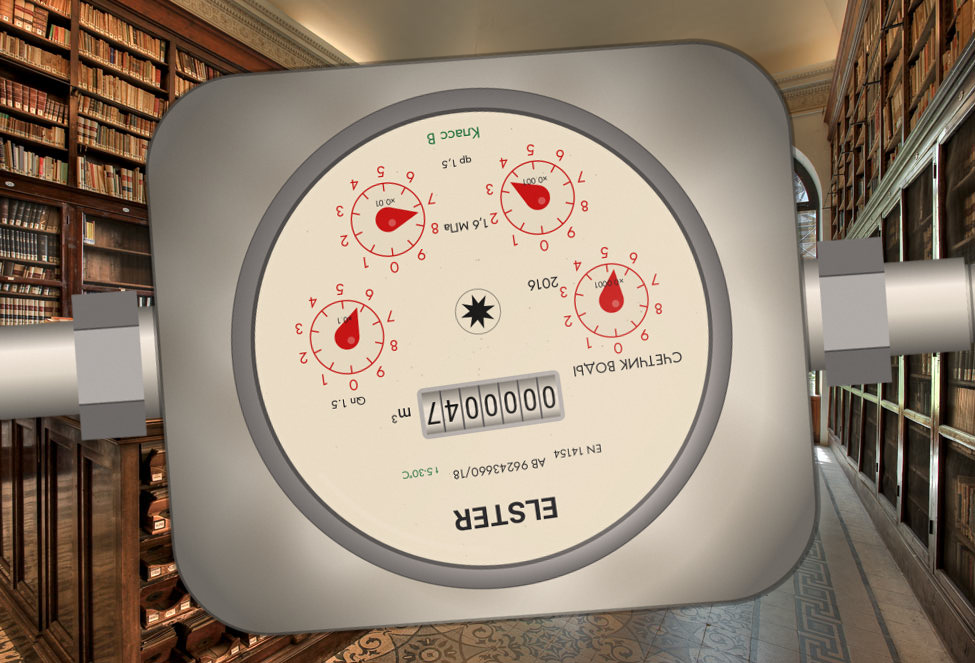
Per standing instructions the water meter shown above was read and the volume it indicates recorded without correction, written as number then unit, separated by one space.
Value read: 47.5735 m³
